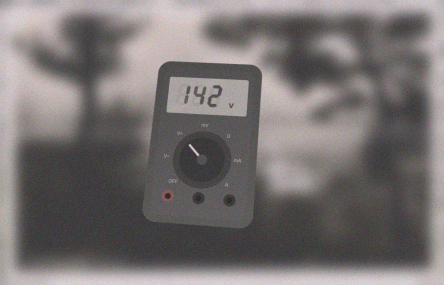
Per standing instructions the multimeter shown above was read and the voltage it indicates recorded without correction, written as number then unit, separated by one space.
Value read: 142 V
